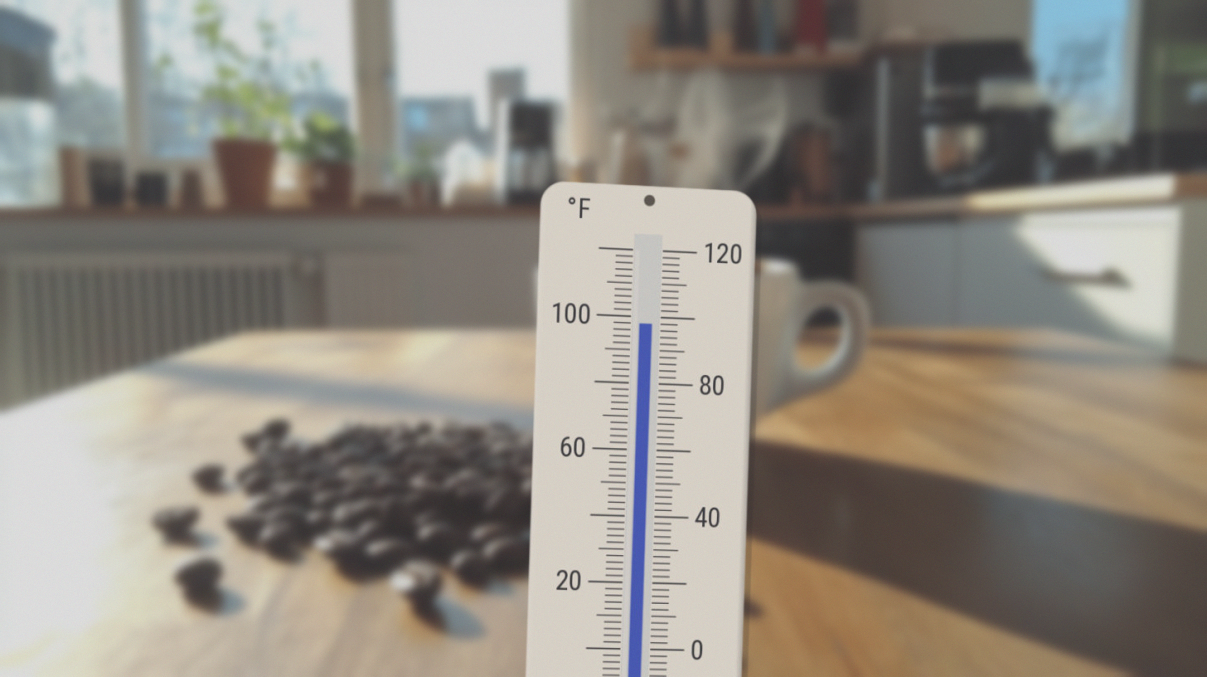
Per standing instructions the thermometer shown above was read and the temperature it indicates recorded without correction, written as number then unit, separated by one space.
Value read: 98 °F
